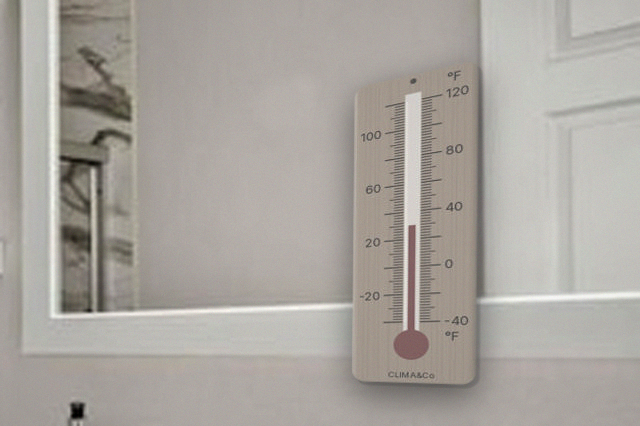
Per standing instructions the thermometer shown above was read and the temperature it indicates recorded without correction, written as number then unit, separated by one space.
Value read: 30 °F
